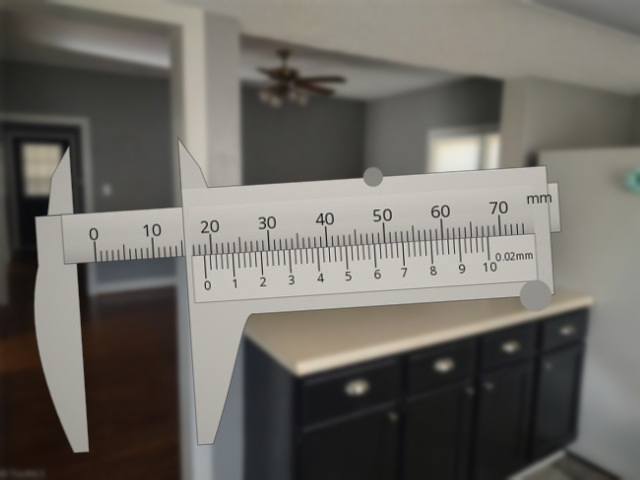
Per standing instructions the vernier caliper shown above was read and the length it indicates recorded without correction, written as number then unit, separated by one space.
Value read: 18.8 mm
